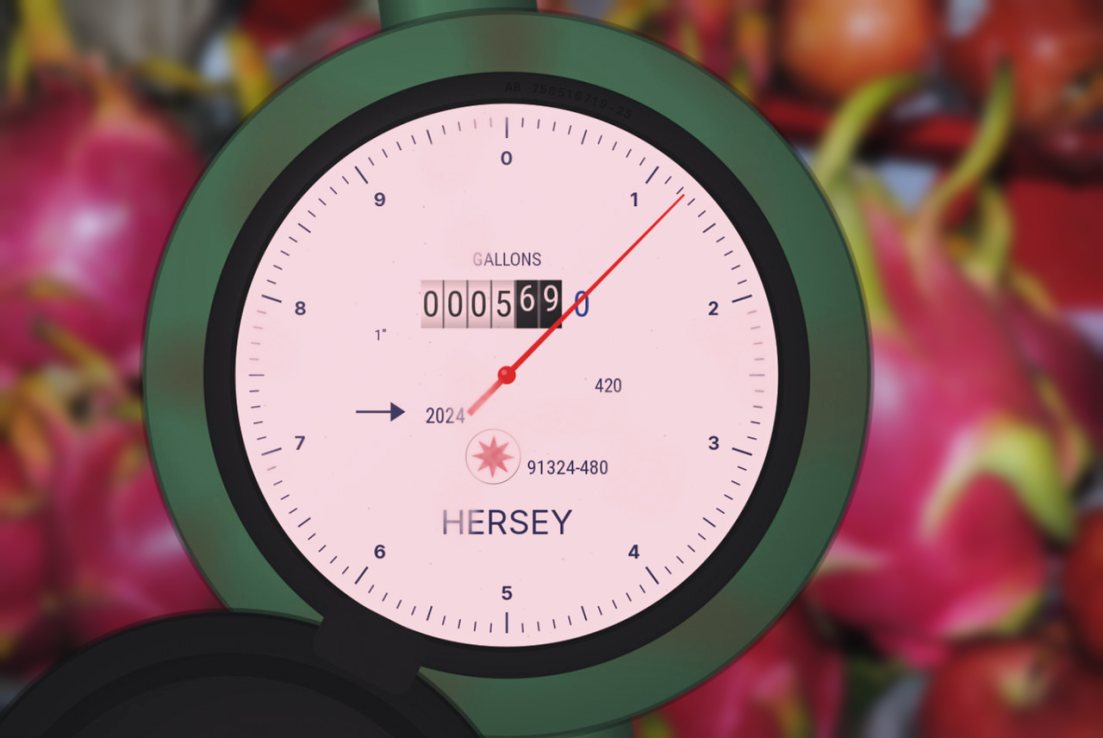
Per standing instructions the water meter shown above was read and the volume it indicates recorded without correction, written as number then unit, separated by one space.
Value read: 5691.2 gal
